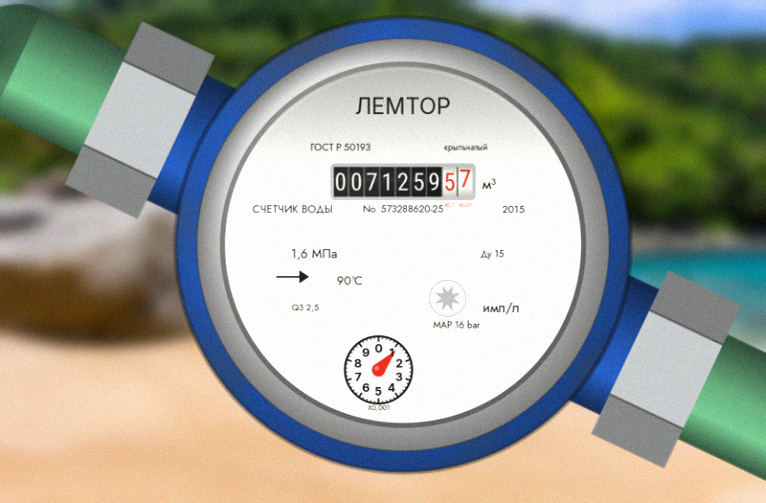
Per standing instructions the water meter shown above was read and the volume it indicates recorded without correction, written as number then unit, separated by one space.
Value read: 71259.571 m³
